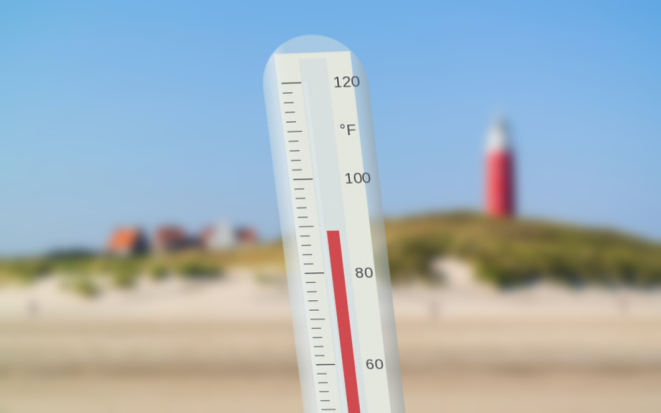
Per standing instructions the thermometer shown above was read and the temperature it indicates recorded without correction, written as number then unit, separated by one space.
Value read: 89 °F
